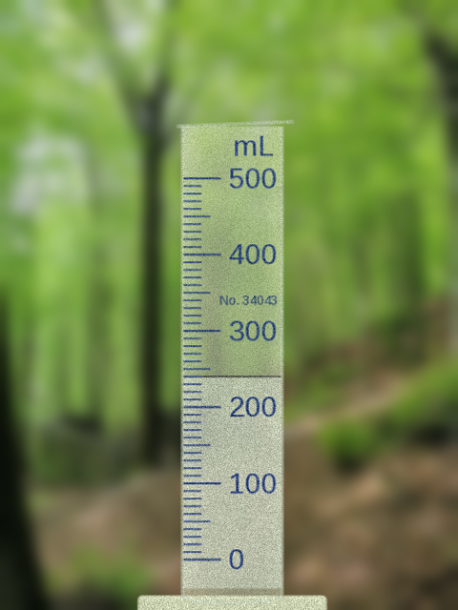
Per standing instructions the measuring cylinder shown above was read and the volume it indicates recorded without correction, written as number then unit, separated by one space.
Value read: 240 mL
